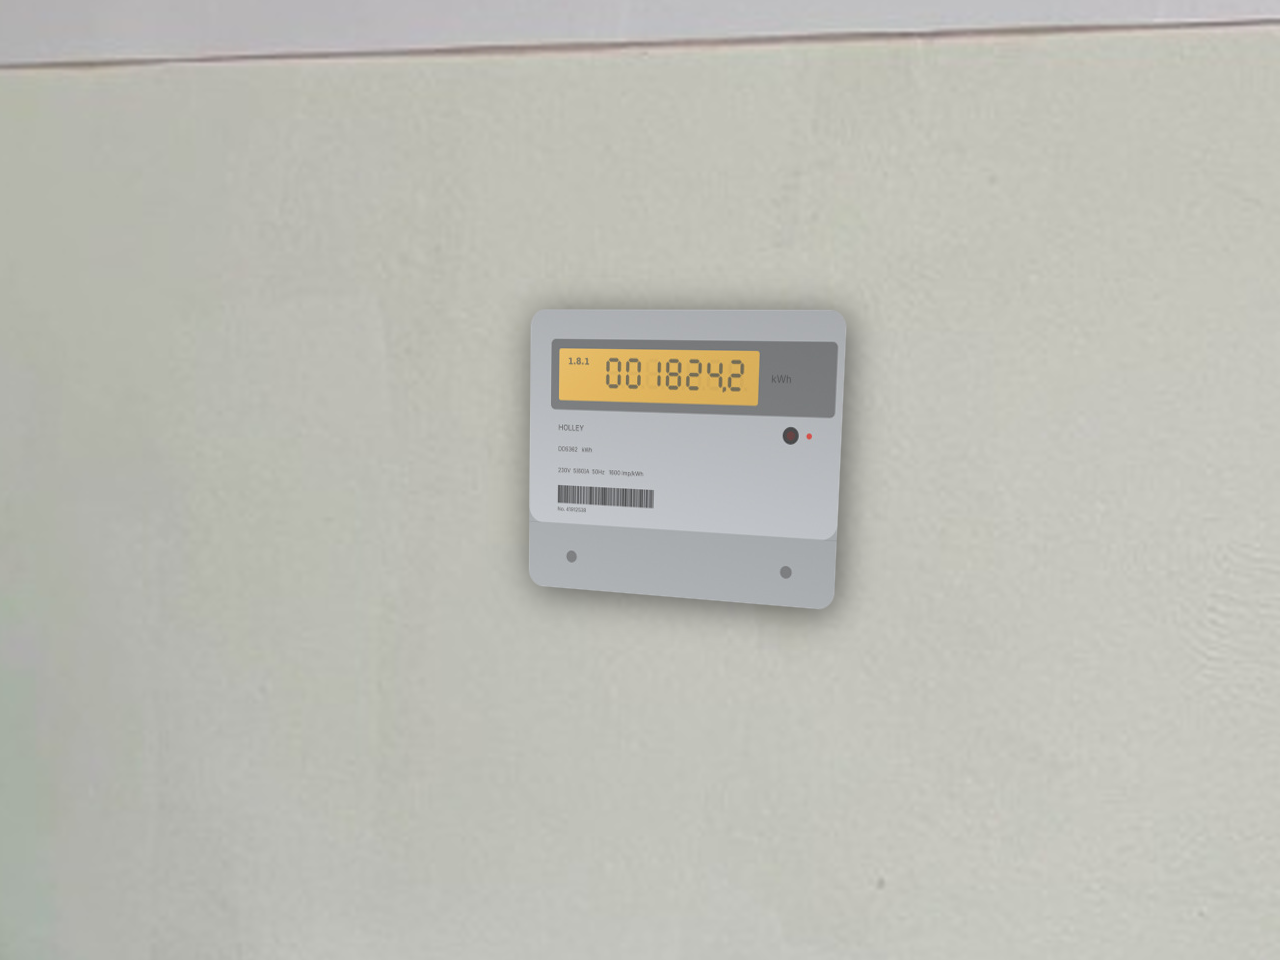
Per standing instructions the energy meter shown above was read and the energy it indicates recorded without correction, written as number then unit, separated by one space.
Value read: 1824.2 kWh
